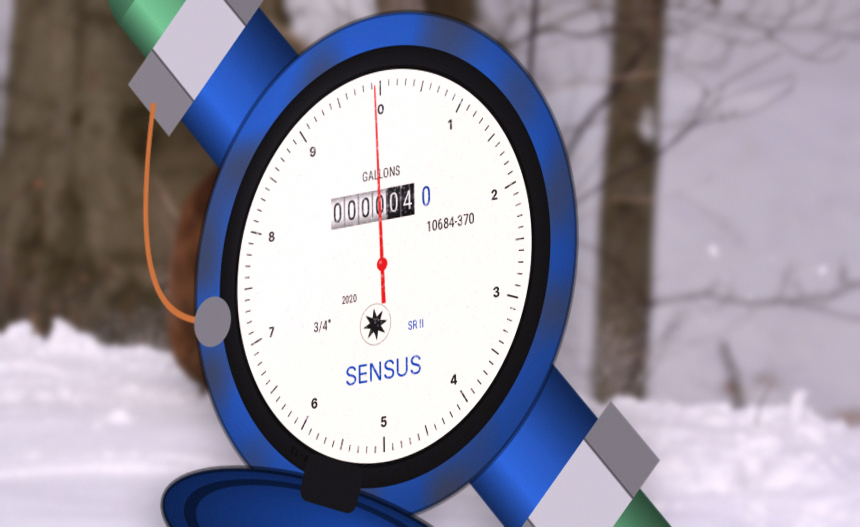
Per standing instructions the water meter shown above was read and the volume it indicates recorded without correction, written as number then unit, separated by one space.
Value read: 39.9 gal
